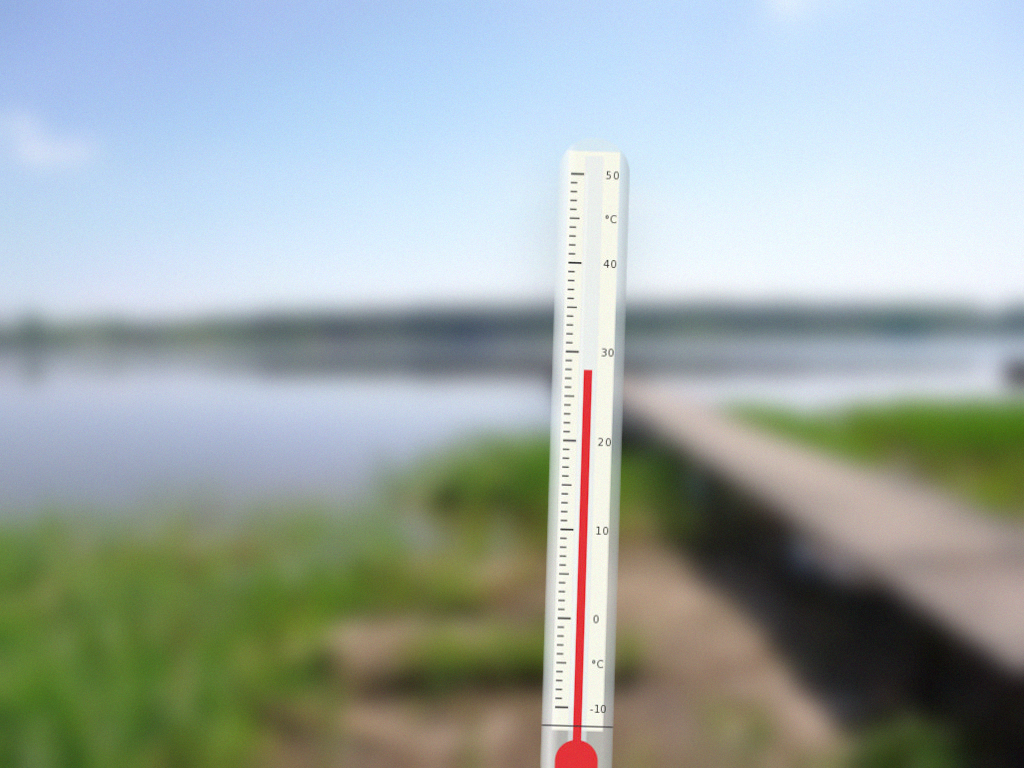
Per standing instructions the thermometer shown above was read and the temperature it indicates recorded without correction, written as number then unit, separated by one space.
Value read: 28 °C
